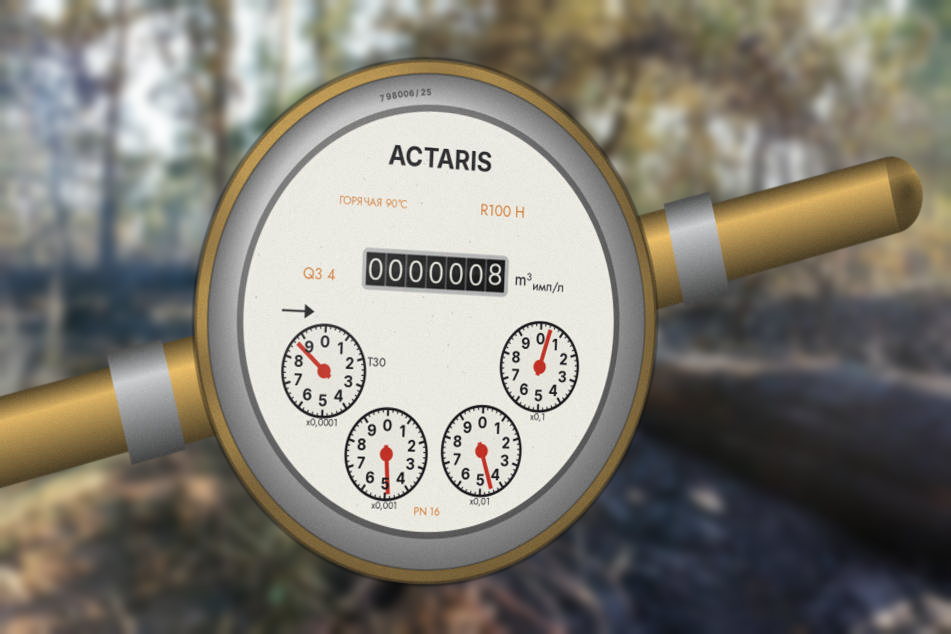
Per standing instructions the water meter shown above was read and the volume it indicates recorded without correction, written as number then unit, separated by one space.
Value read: 8.0448 m³
